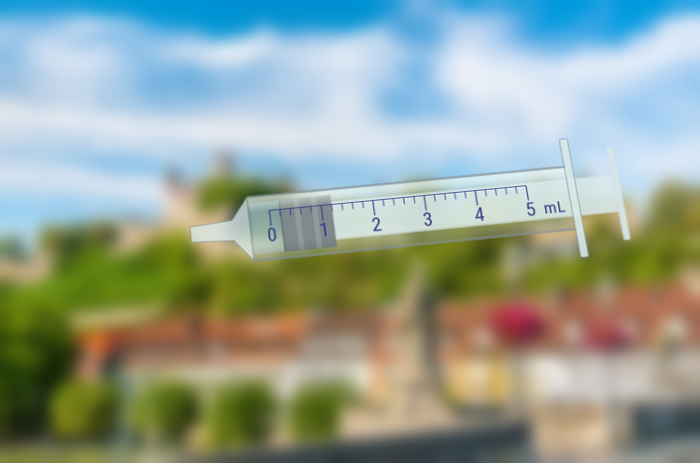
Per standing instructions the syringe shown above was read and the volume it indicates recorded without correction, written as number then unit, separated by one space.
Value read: 0.2 mL
